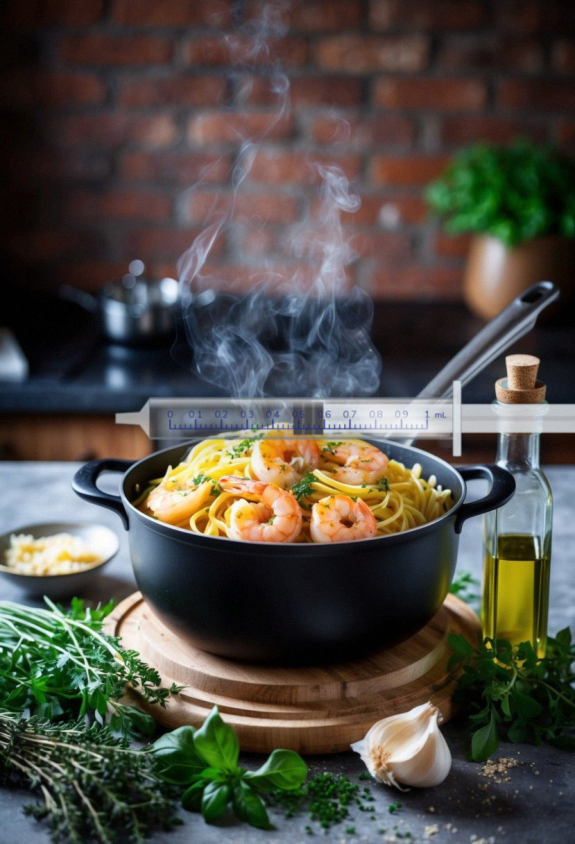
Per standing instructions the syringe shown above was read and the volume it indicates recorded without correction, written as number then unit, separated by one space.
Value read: 0.48 mL
